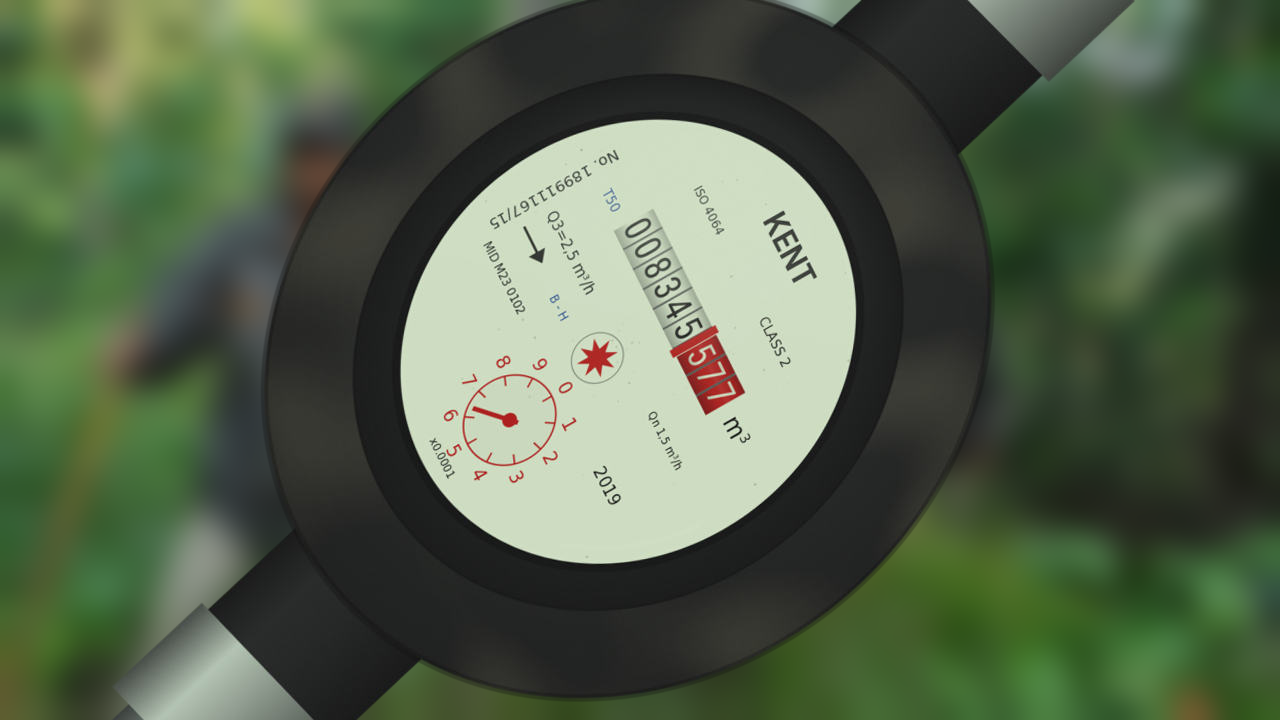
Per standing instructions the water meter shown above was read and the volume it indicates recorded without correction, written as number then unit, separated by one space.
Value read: 8345.5776 m³
